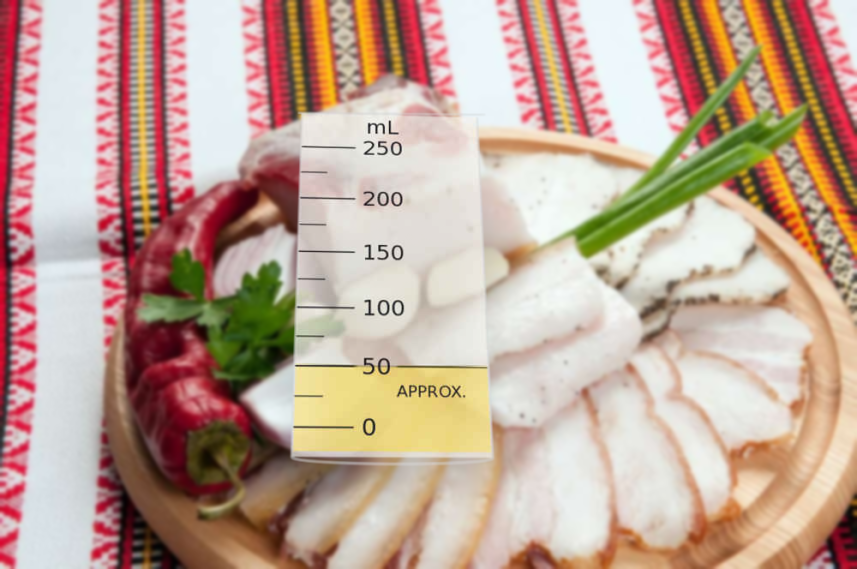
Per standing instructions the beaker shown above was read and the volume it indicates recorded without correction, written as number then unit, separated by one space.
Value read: 50 mL
